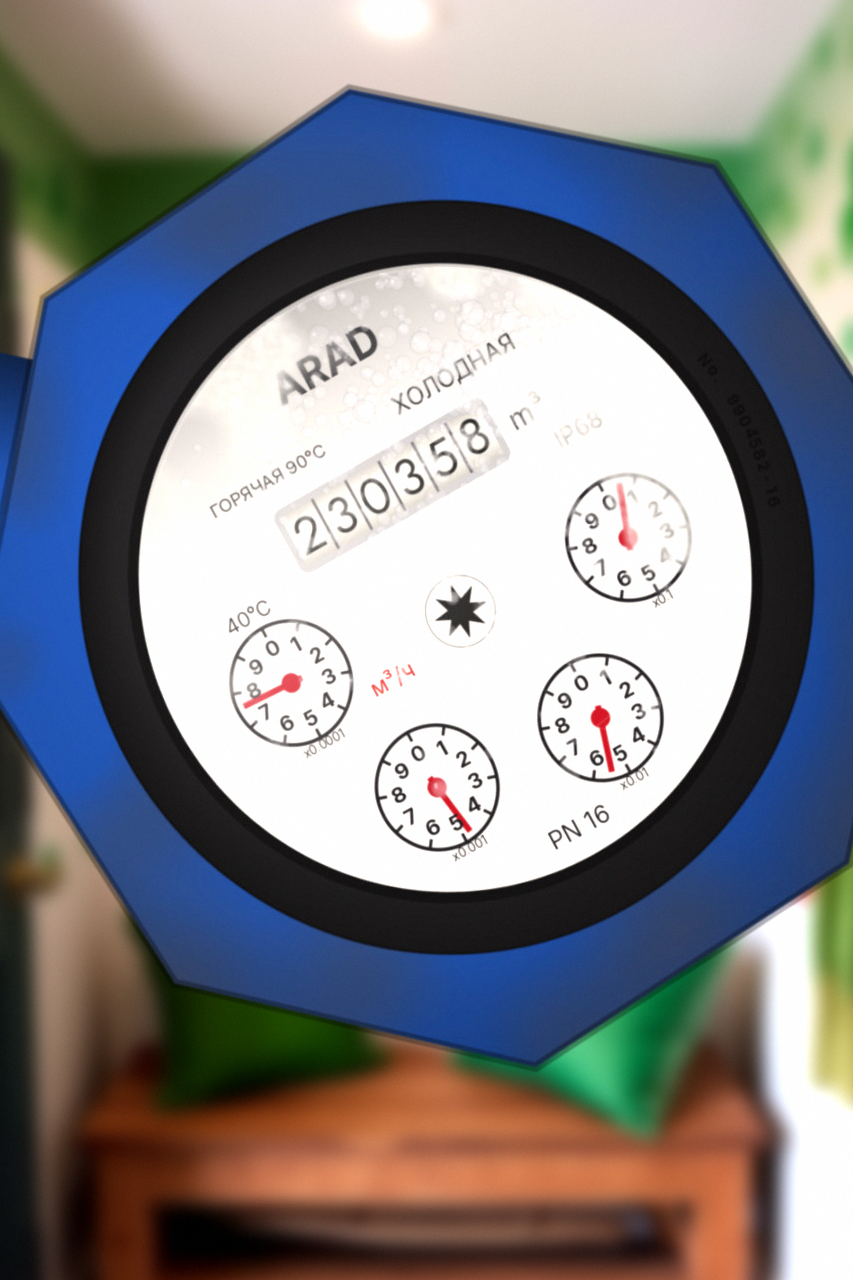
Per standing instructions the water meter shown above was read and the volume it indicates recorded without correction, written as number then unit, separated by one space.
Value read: 230358.0547 m³
